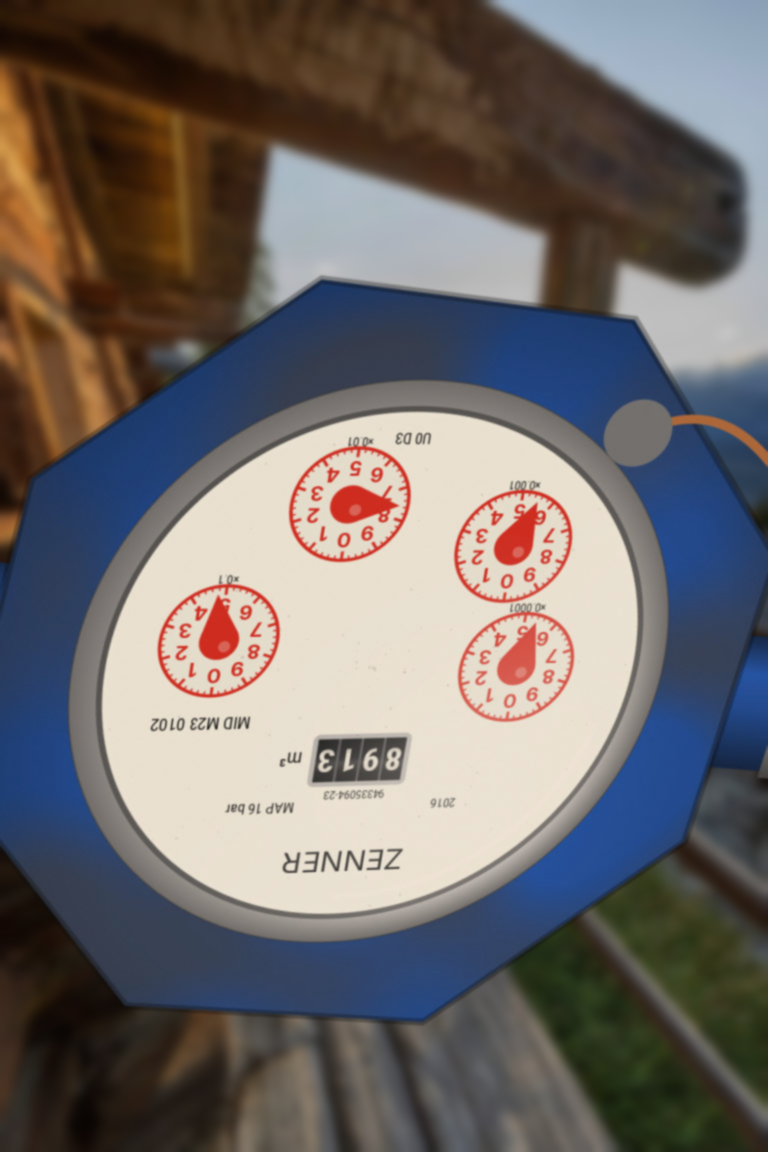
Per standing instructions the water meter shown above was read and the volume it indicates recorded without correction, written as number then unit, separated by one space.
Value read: 8913.4755 m³
